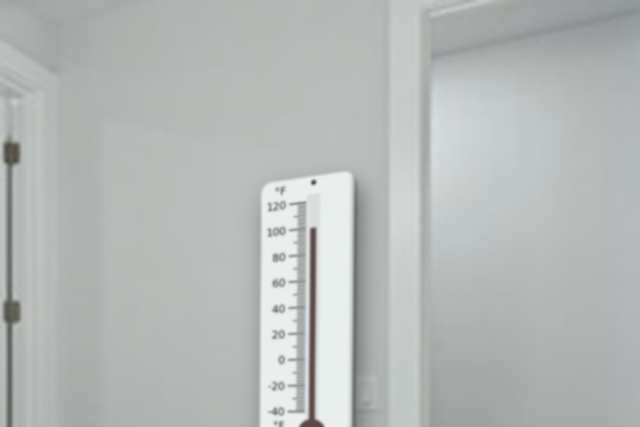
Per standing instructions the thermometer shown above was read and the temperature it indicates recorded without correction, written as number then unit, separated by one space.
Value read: 100 °F
